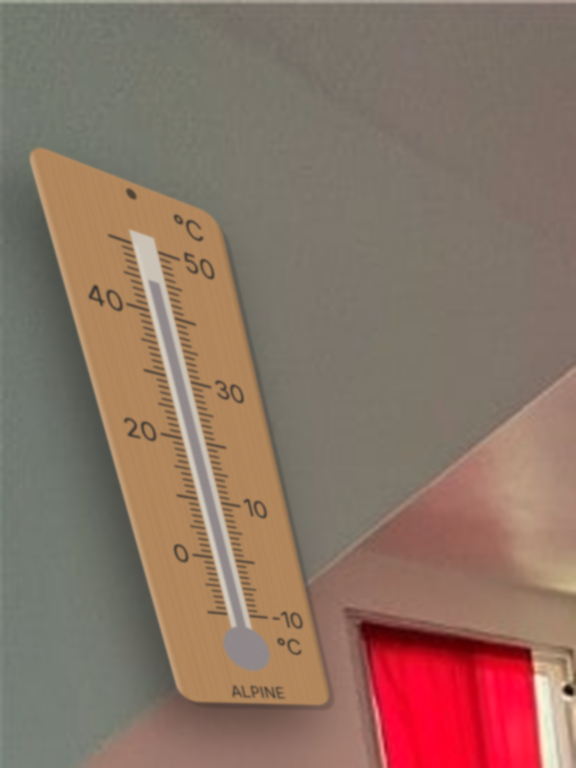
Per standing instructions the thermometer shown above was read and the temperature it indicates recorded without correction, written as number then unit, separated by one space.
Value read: 45 °C
